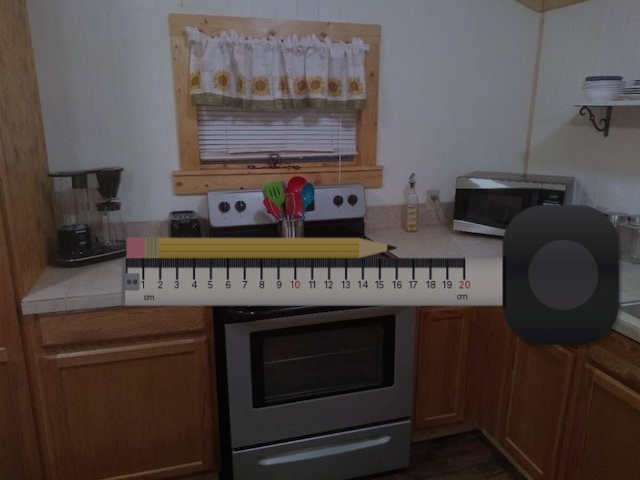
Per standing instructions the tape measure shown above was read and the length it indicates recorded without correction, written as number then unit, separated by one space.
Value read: 16 cm
